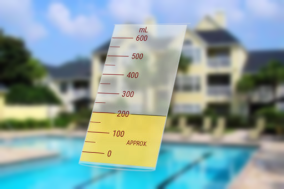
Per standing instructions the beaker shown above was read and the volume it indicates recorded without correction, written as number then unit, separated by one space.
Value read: 200 mL
